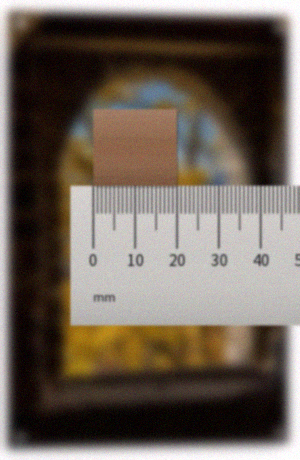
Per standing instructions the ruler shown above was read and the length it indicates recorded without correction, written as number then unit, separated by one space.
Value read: 20 mm
